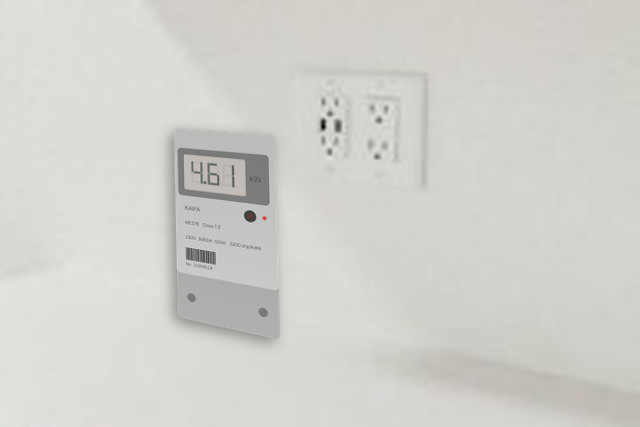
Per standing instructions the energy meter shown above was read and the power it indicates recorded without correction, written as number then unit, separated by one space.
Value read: 4.61 kW
